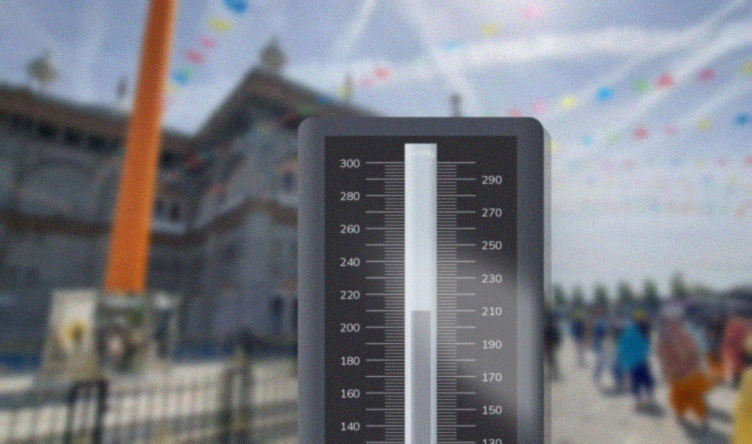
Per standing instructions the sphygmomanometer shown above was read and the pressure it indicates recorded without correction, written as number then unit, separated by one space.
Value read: 210 mmHg
